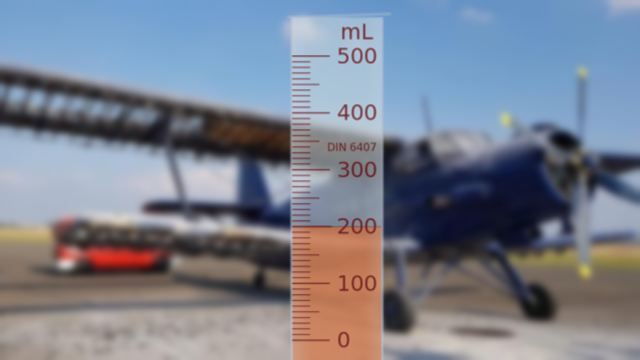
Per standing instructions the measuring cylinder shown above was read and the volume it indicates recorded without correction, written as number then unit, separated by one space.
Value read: 200 mL
